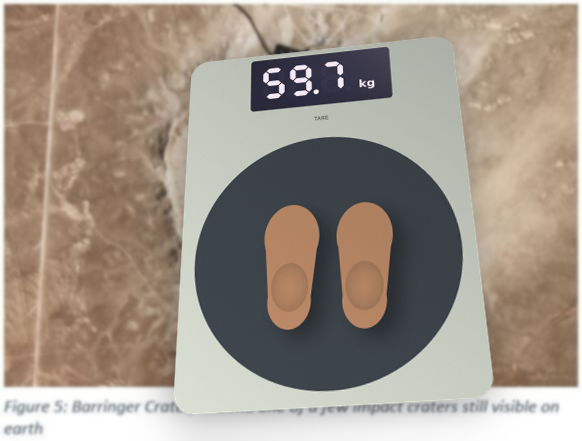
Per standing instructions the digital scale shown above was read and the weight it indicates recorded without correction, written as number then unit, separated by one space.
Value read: 59.7 kg
